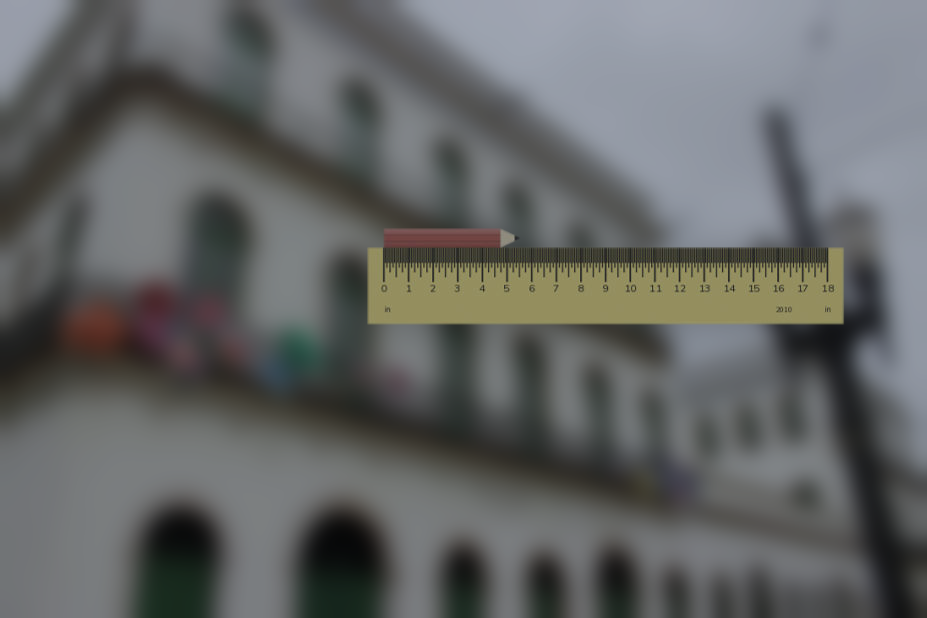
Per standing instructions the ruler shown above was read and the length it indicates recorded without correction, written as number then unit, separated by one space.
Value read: 5.5 in
